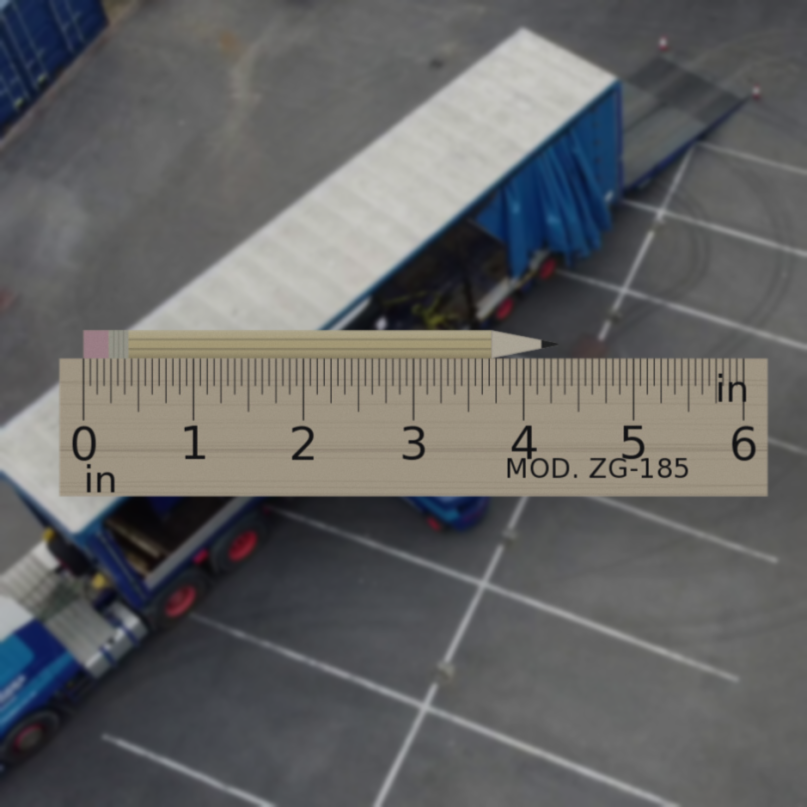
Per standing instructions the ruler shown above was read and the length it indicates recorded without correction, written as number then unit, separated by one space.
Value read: 4.3125 in
